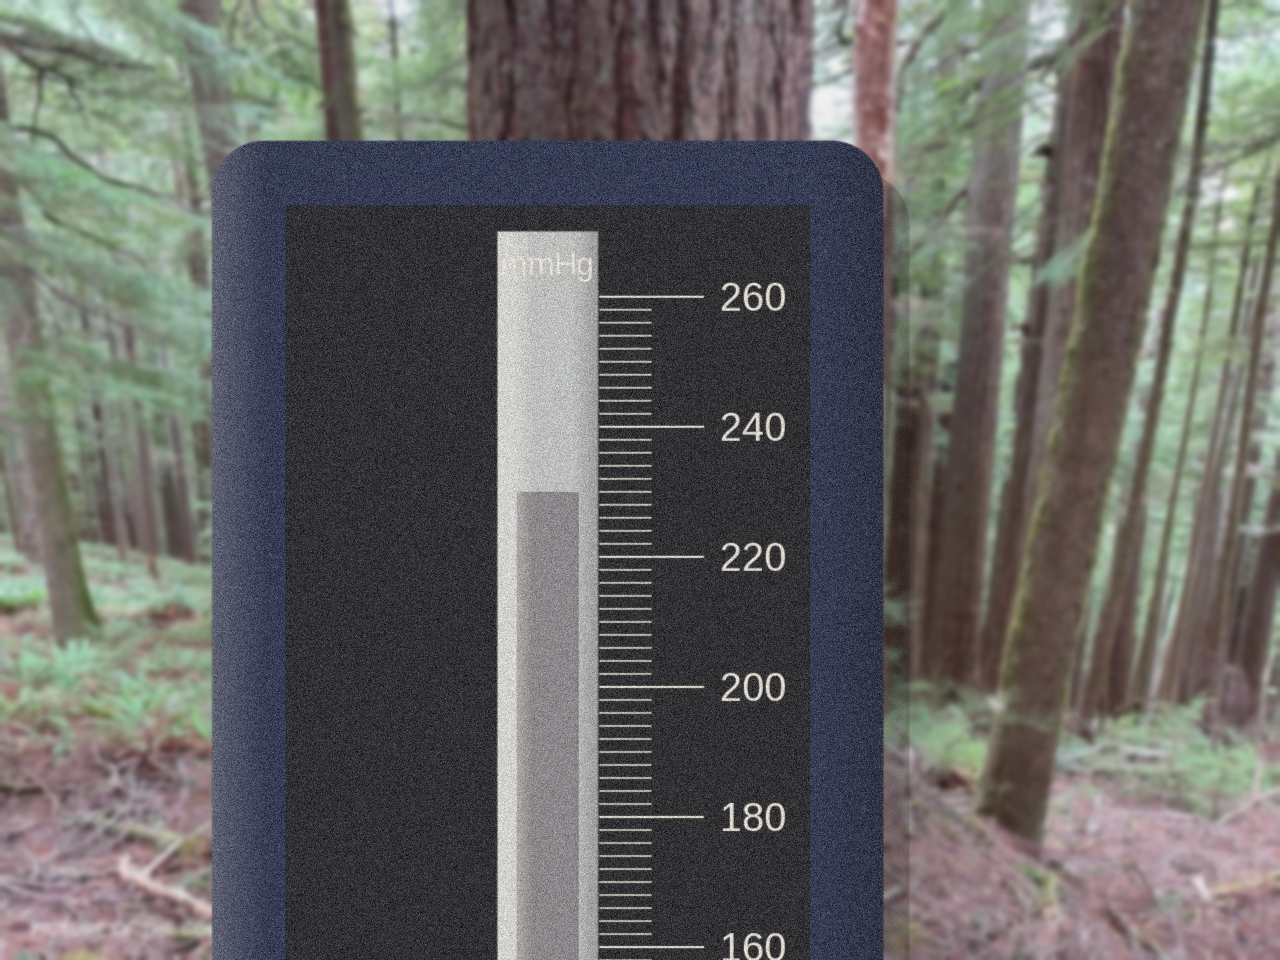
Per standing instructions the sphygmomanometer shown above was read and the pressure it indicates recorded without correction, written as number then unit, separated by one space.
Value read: 230 mmHg
